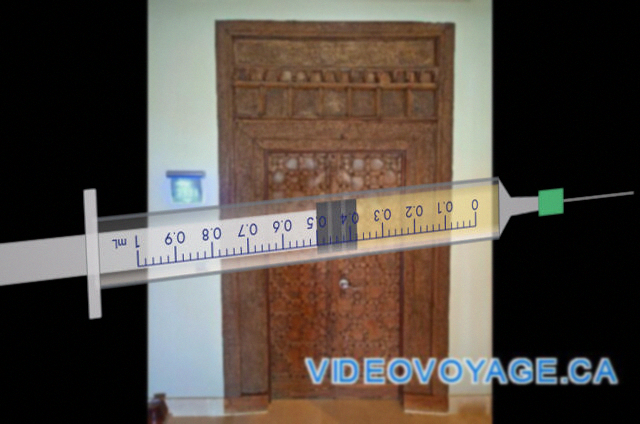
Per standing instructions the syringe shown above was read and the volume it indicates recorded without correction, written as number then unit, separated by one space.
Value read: 0.38 mL
